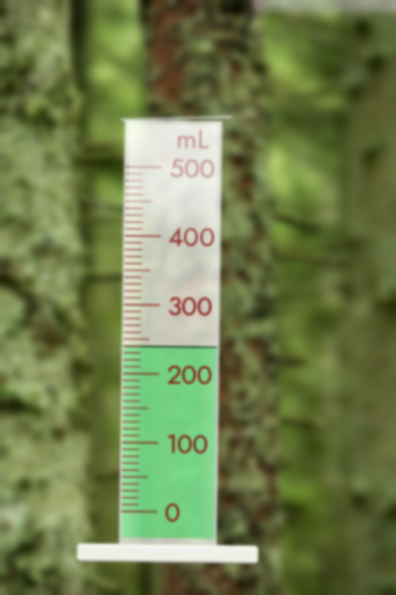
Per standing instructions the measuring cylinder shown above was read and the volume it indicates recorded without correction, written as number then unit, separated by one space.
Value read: 240 mL
